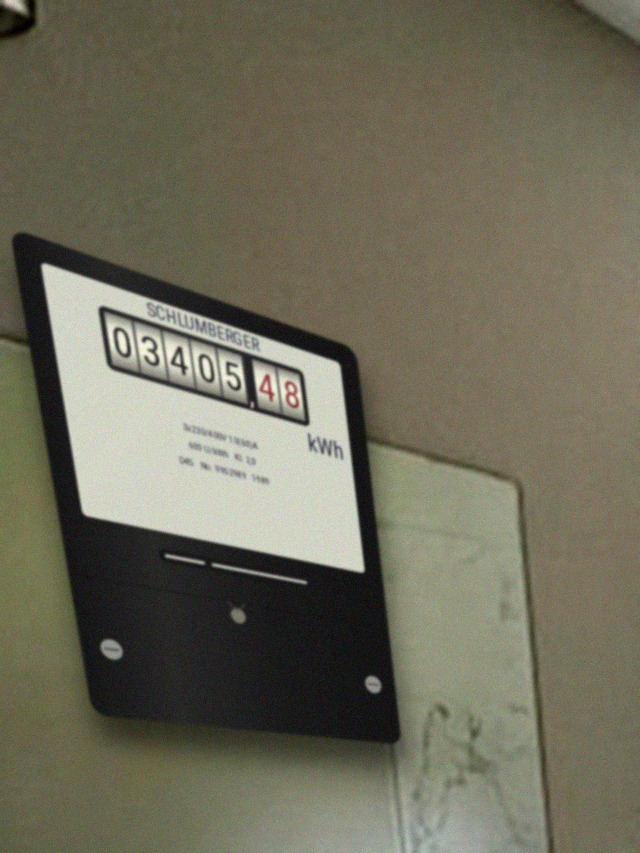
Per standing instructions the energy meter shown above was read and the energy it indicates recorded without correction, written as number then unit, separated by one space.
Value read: 3405.48 kWh
